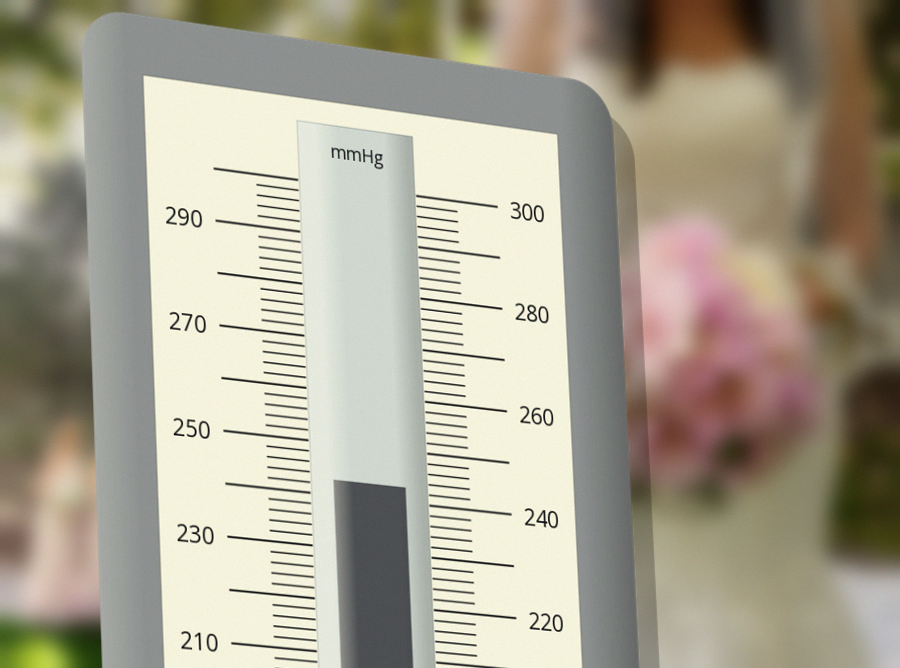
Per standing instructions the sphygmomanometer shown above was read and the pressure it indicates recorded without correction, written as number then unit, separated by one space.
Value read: 243 mmHg
